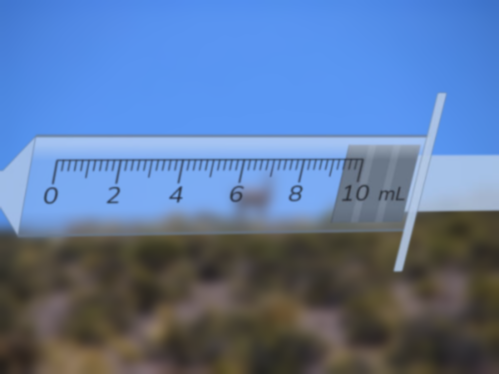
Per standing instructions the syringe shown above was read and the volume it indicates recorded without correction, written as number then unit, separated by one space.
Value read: 9.4 mL
